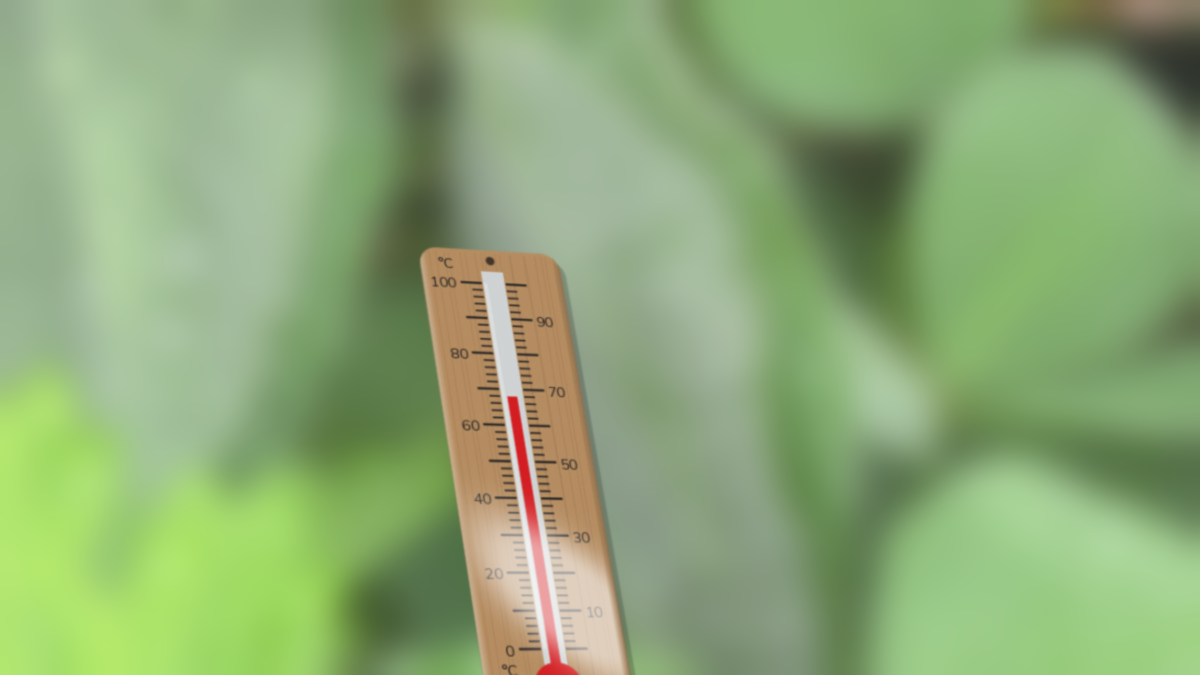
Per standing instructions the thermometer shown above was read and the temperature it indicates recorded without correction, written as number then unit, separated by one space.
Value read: 68 °C
